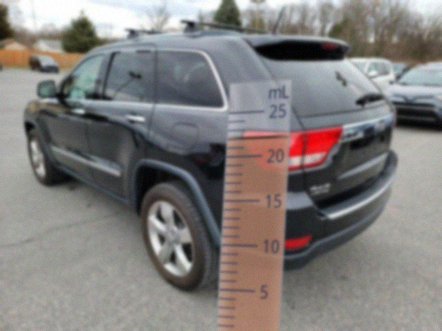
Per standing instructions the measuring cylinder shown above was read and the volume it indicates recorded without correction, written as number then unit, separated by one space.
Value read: 22 mL
